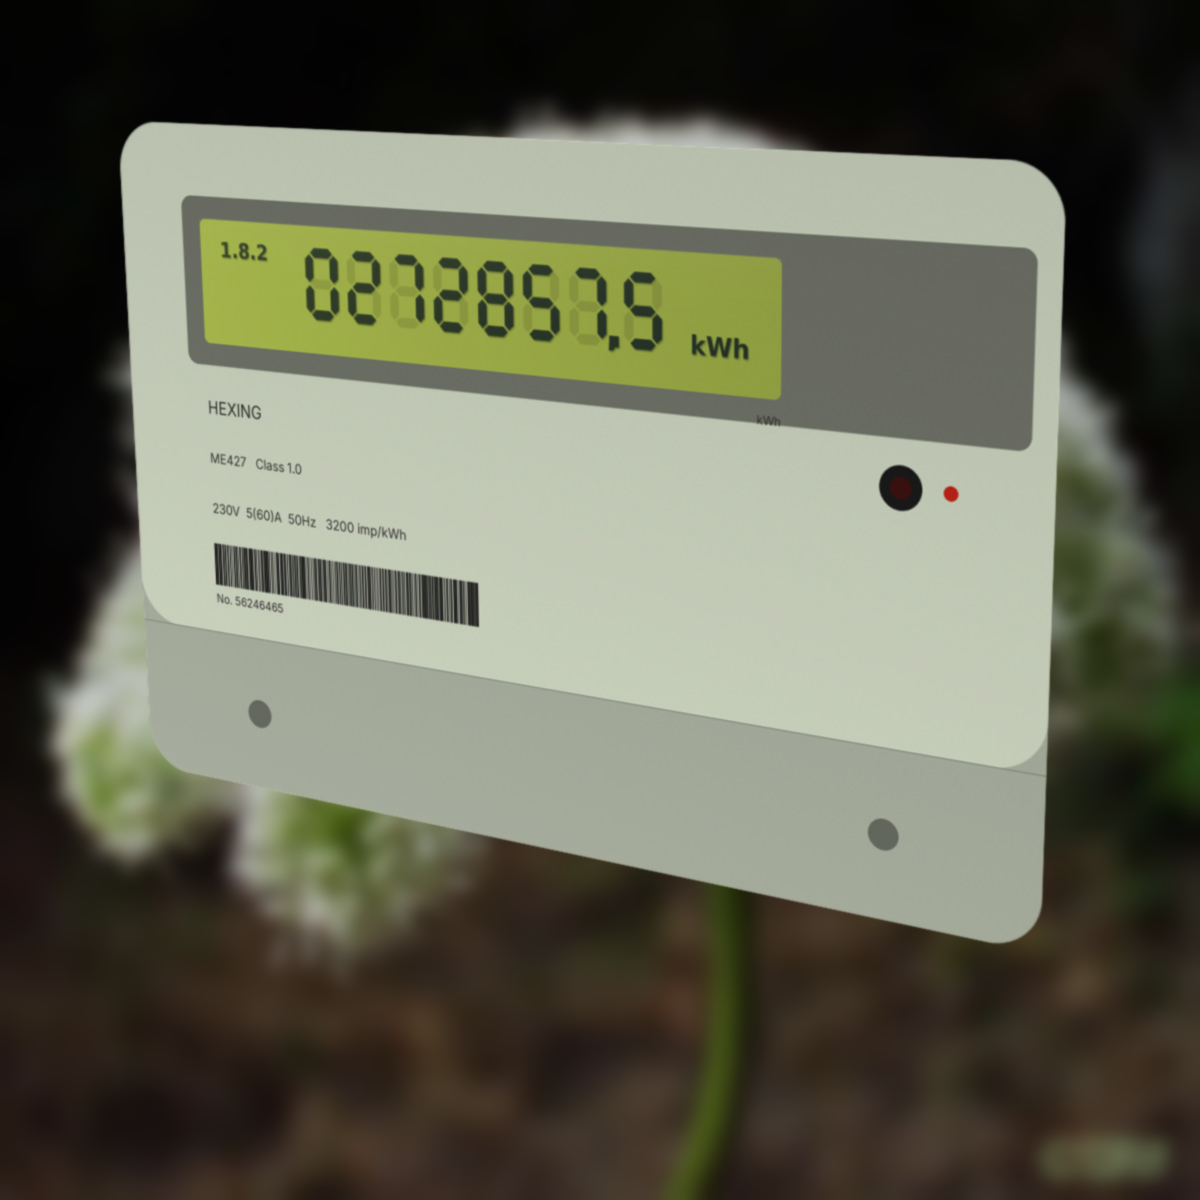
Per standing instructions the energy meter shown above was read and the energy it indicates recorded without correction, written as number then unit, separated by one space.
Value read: 272857.5 kWh
